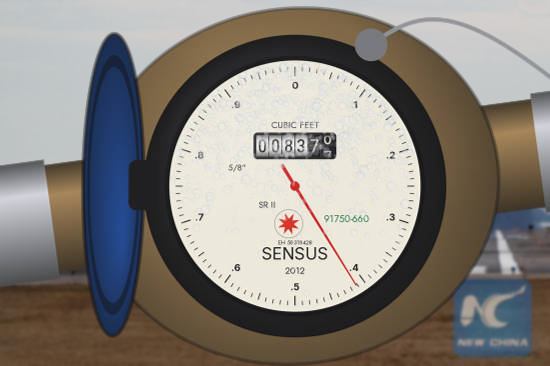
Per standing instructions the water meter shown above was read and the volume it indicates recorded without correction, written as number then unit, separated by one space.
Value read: 8376.41 ft³
